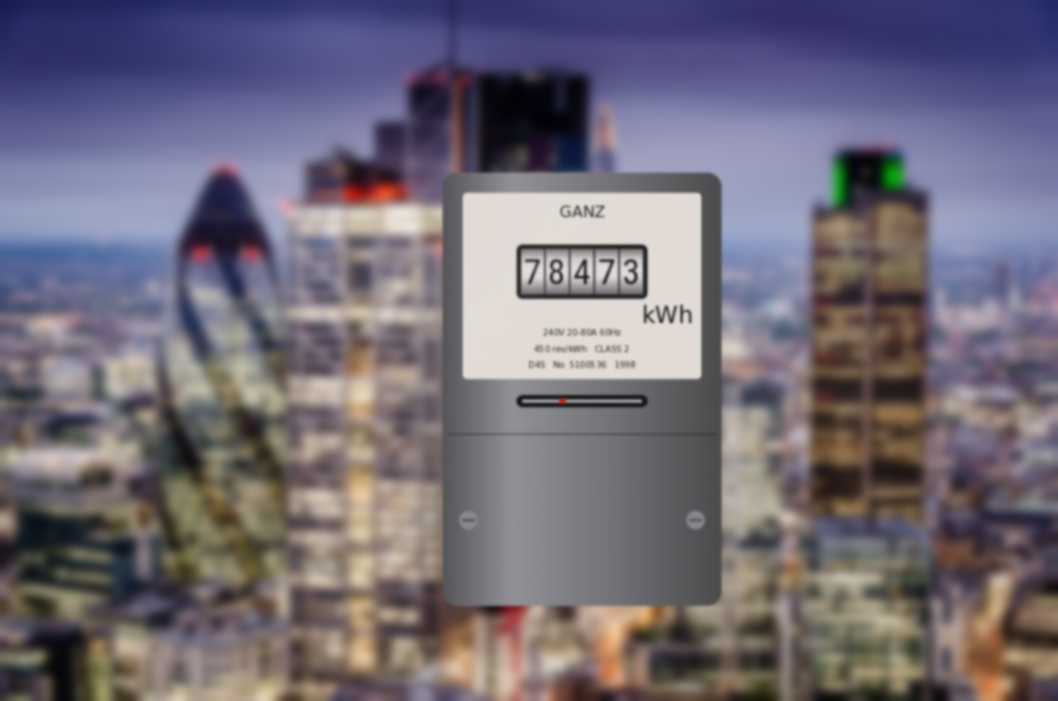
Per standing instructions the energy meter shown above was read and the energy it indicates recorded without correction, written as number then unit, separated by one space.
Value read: 78473 kWh
